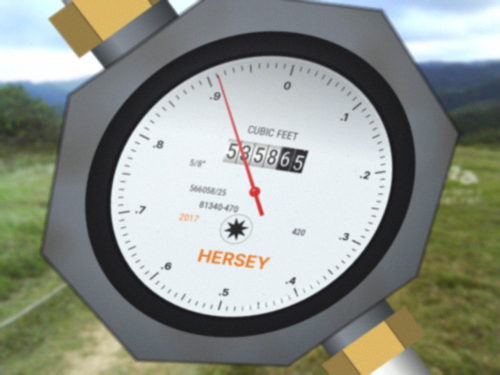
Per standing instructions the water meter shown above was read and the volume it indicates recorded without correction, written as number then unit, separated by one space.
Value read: 535864.91 ft³
